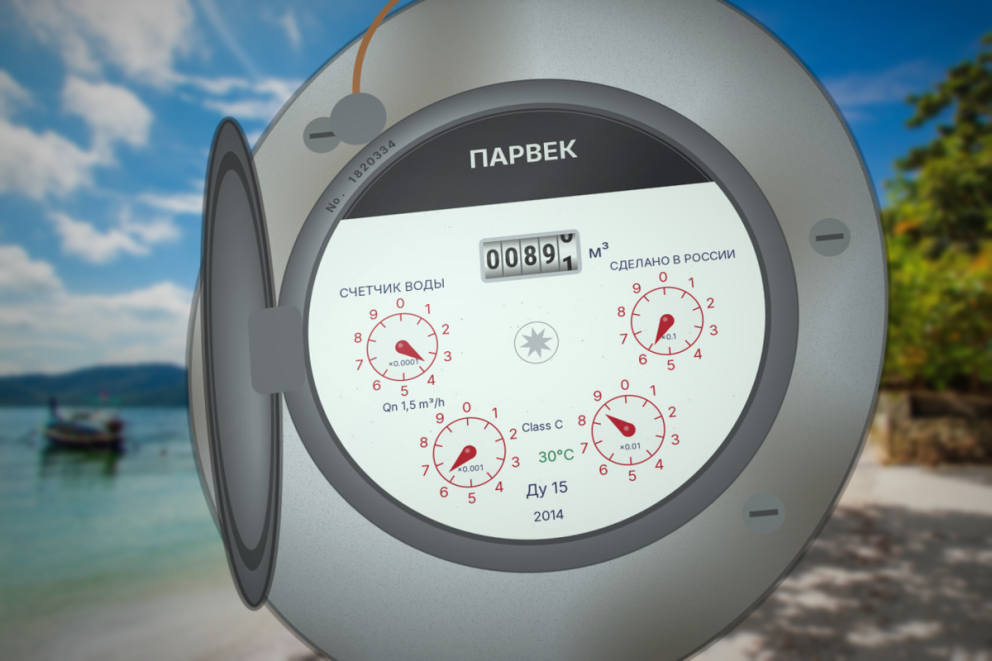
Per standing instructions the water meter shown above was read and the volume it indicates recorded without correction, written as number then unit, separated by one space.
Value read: 890.5863 m³
